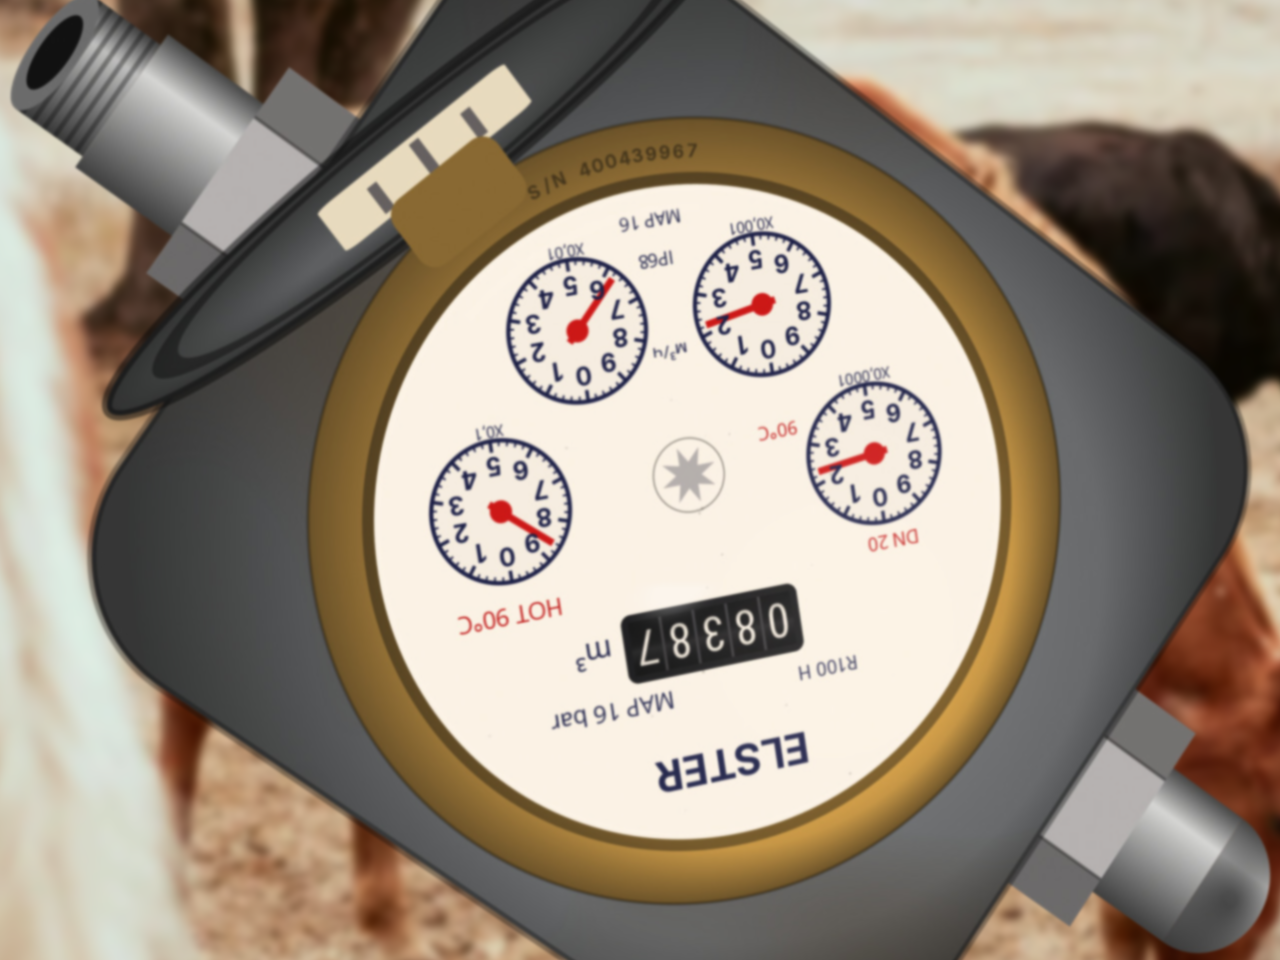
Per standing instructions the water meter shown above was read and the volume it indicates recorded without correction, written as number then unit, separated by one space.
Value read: 8387.8622 m³
